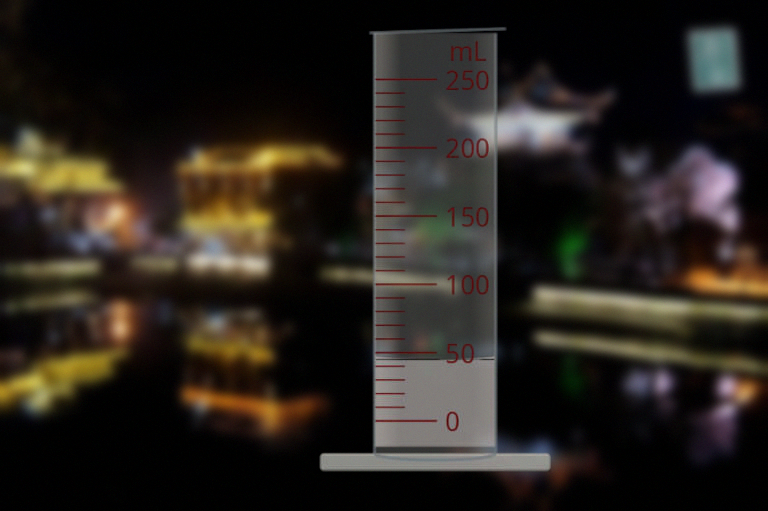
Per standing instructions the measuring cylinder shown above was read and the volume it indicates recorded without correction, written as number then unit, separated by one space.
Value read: 45 mL
